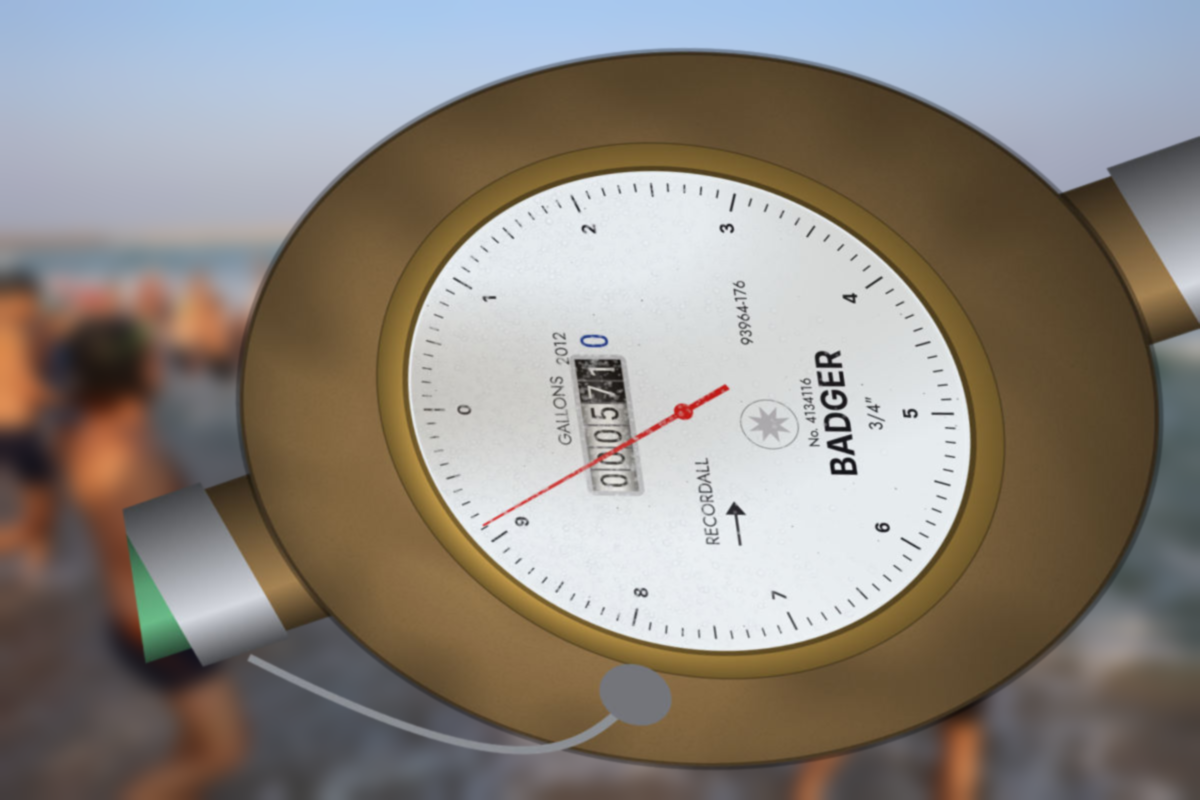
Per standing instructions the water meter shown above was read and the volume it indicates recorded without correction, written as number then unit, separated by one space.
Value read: 5709.1 gal
